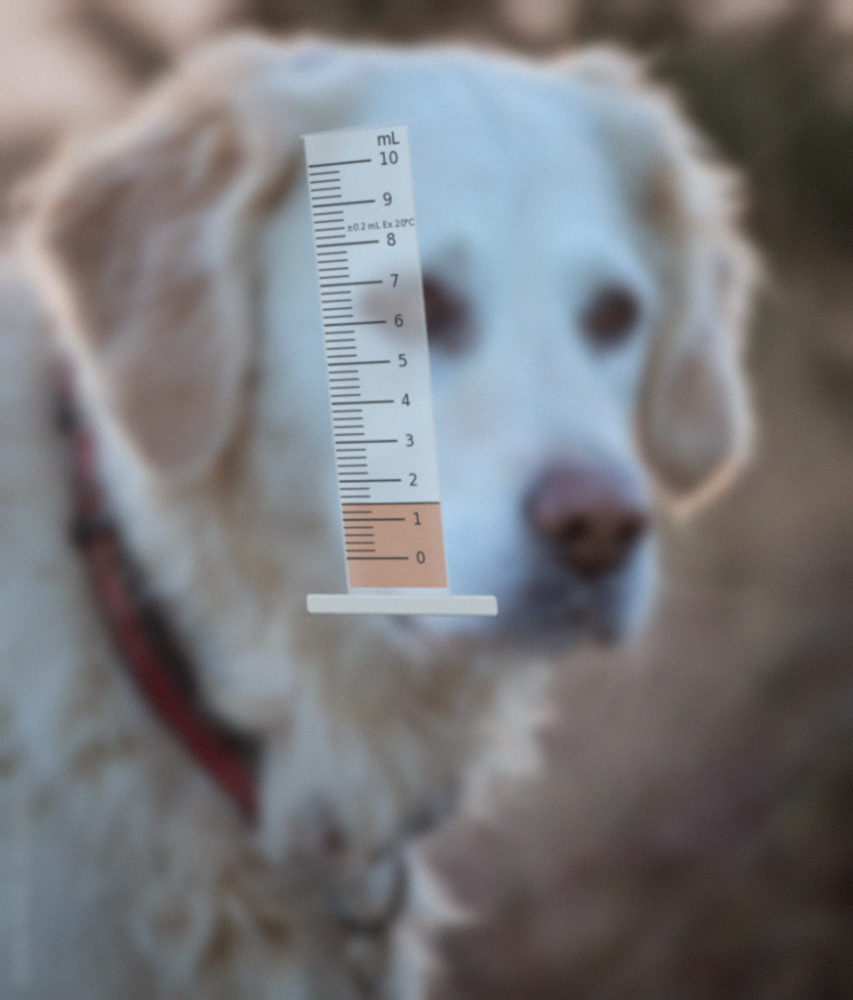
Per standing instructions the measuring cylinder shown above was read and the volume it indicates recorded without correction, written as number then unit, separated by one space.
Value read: 1.4 mL
